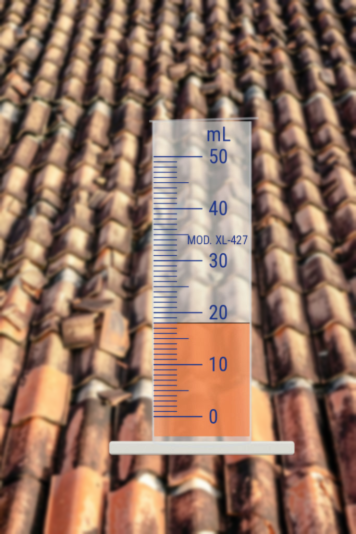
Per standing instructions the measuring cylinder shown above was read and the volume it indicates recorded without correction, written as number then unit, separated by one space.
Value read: 18 mL
